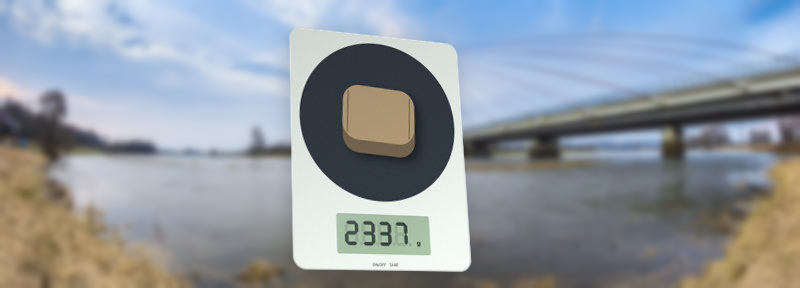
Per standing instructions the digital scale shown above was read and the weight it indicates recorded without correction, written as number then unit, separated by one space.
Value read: 2337 g
